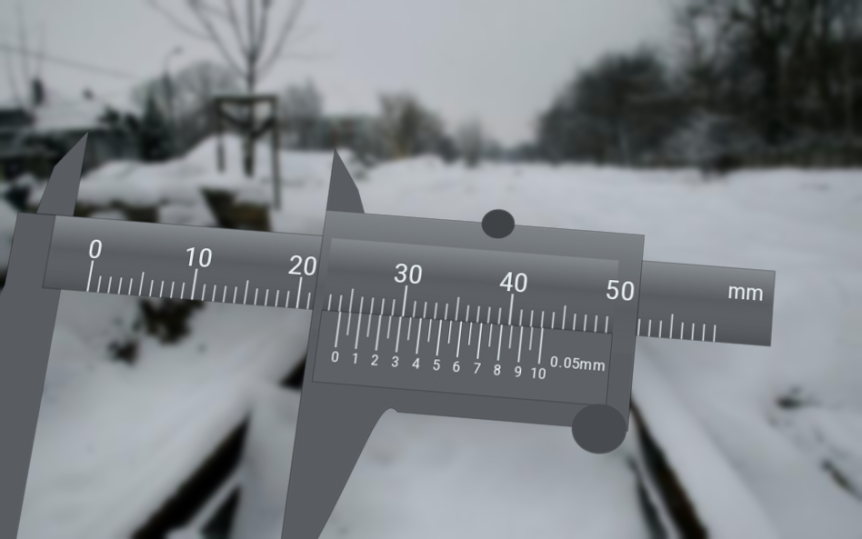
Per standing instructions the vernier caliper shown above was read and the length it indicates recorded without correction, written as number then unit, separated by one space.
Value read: 24.1 mm
